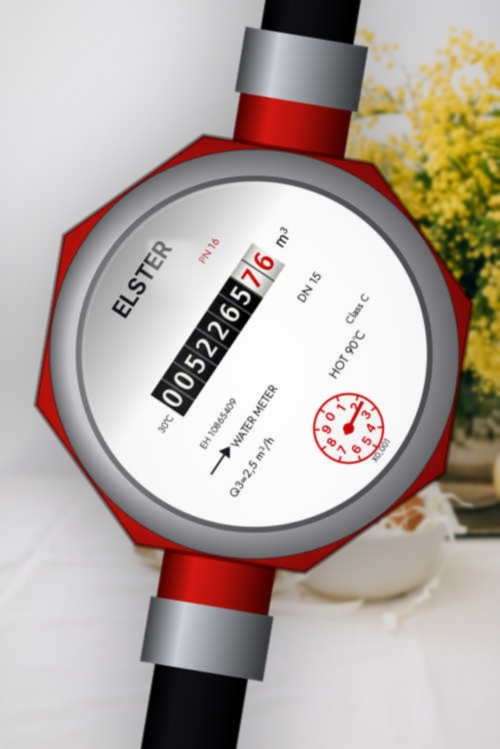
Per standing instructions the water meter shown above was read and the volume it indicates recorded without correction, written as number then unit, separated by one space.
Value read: 52265.762 m³
